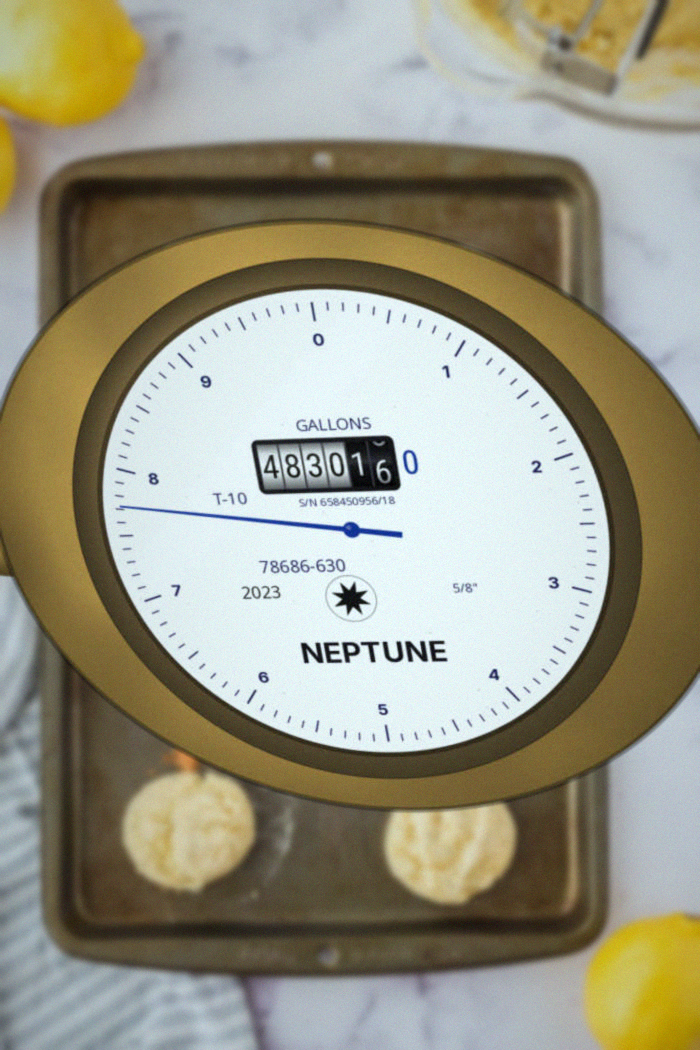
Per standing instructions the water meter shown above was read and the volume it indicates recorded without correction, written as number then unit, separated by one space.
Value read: 4830157.7 gal
